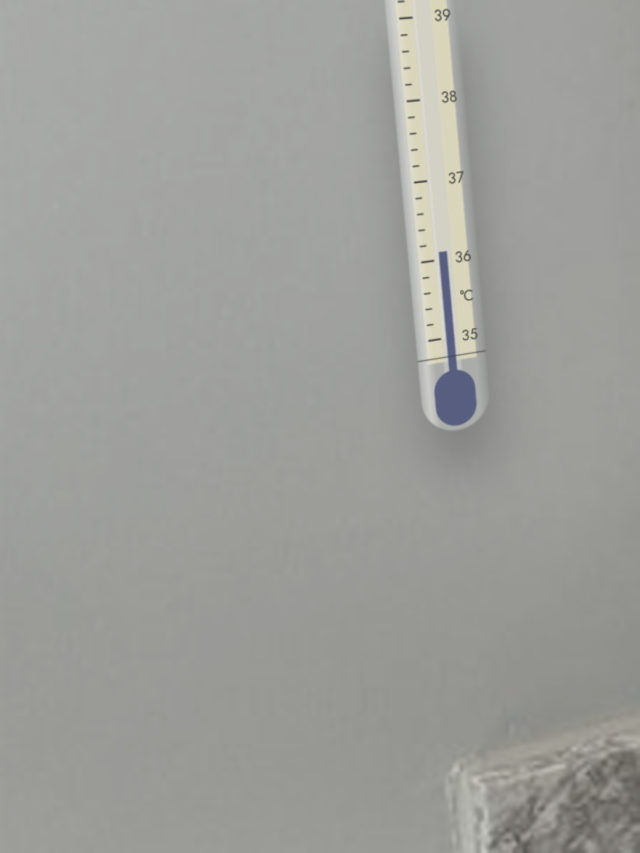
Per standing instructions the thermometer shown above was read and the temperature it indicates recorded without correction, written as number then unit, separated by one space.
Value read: 36.1 °C
